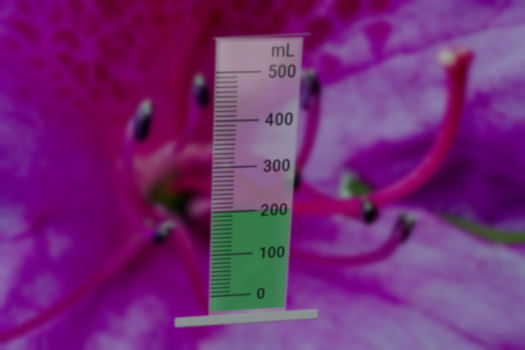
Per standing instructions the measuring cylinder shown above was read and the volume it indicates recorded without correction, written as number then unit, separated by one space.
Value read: 200 mL
